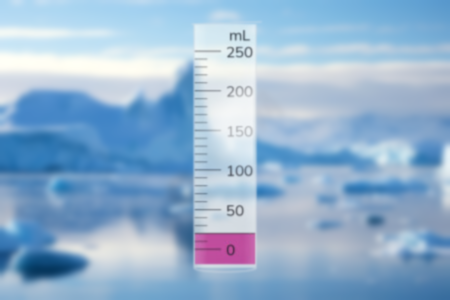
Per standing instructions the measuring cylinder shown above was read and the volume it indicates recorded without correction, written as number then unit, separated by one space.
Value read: 20 mL
